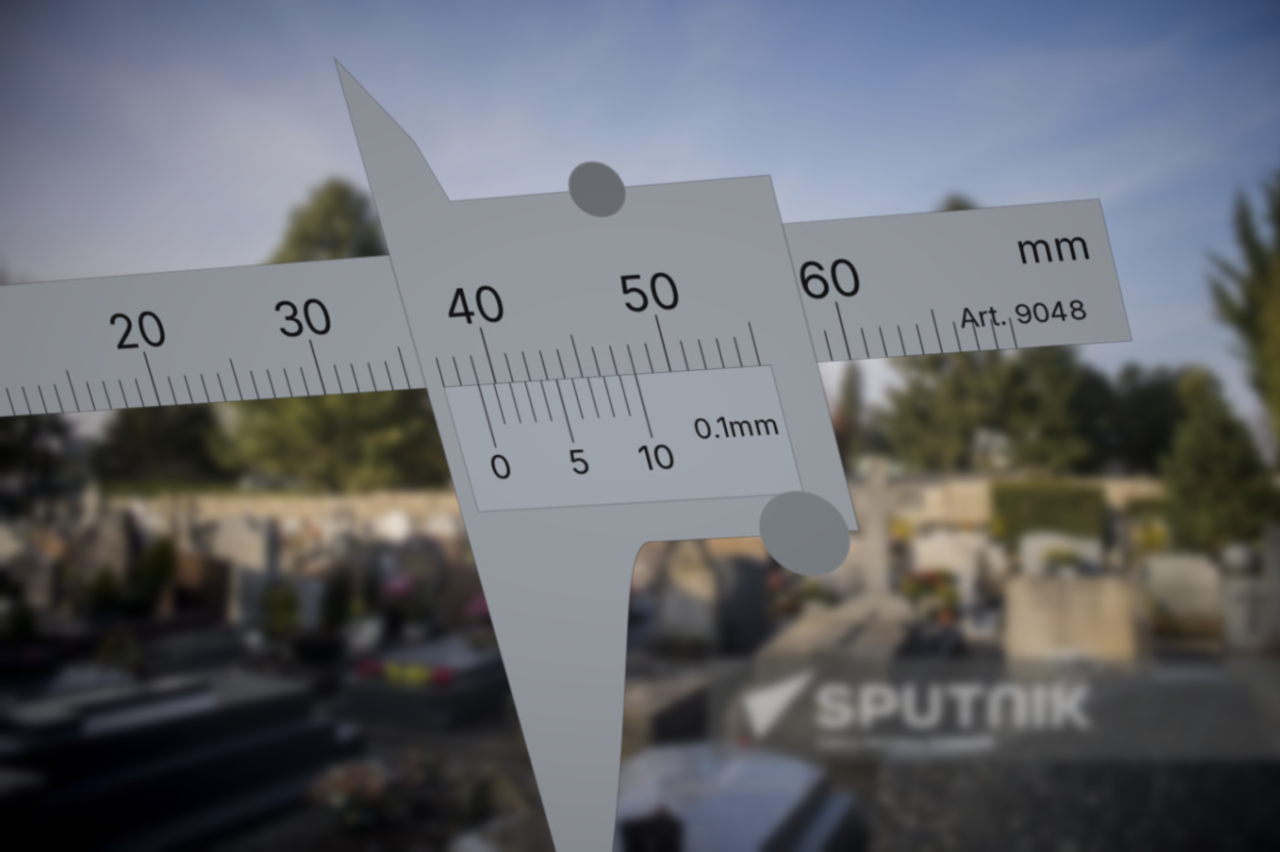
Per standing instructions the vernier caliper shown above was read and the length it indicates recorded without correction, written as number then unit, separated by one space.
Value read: 39.0 mm
